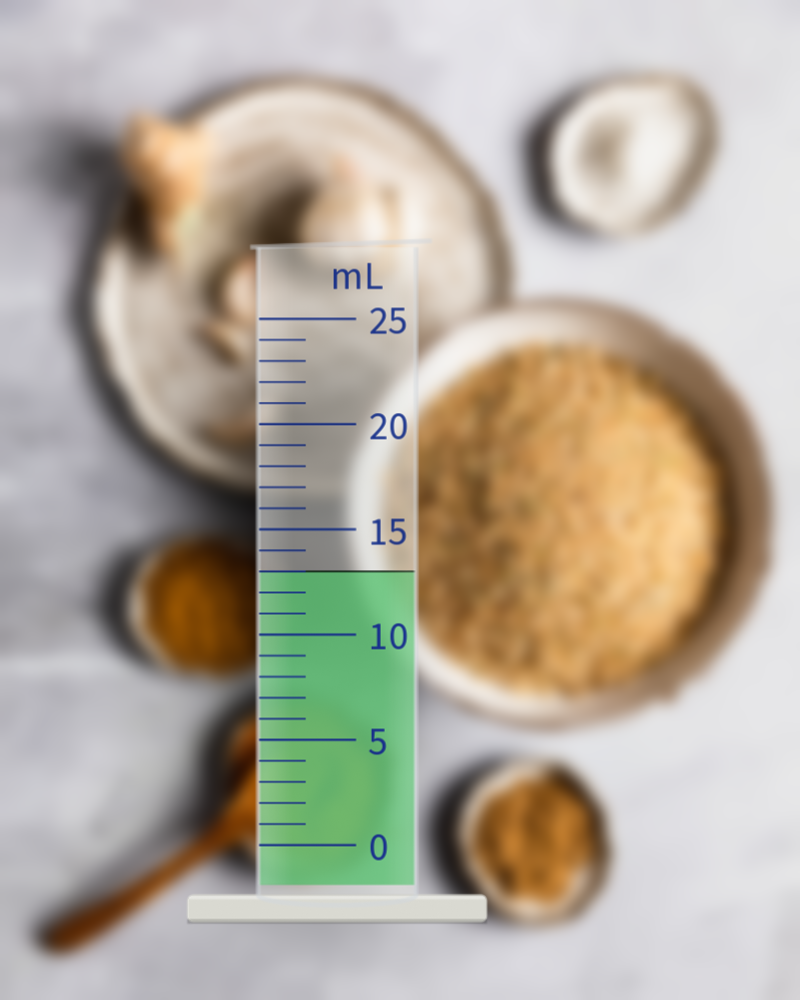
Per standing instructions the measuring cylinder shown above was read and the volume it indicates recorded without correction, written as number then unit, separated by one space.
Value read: 13 mL
